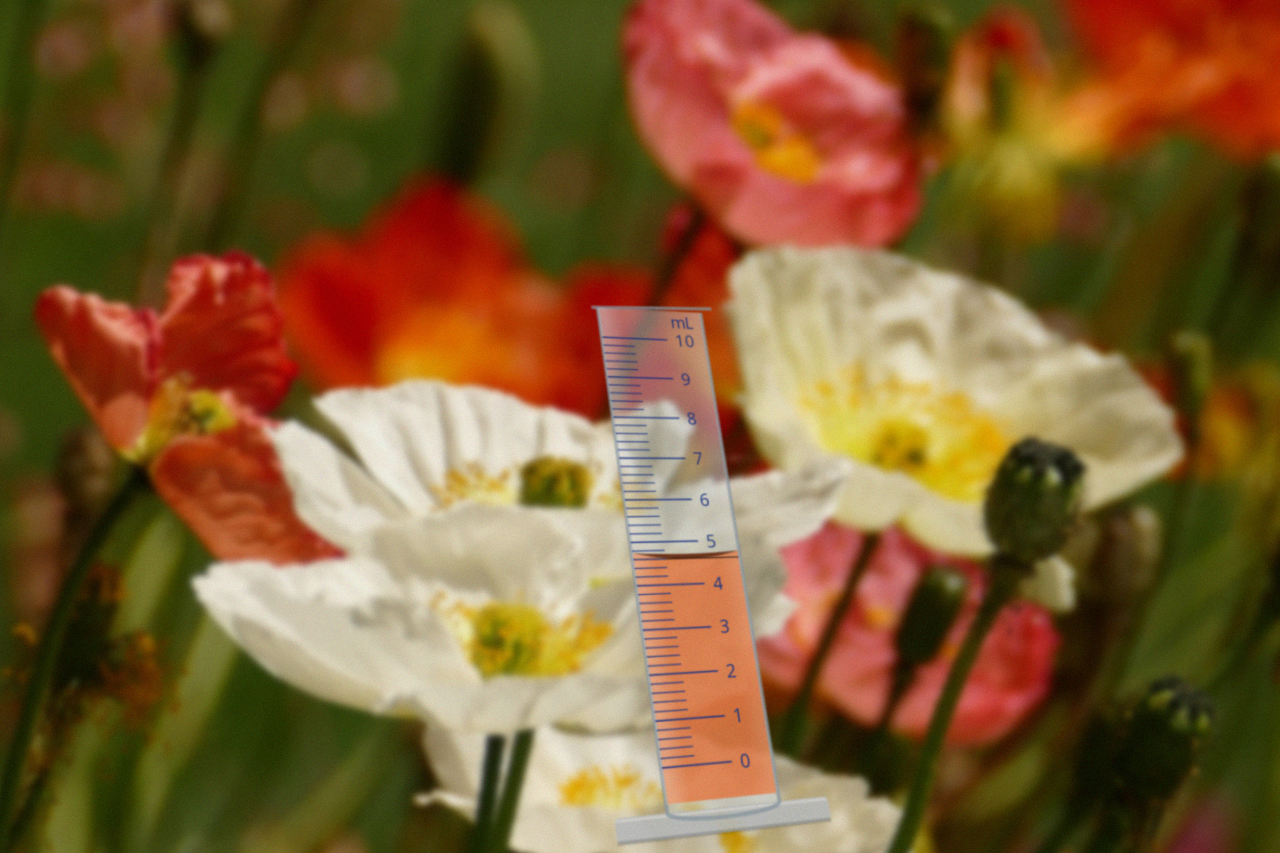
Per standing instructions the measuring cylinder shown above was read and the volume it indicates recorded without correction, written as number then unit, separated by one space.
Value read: 4.6 mL
